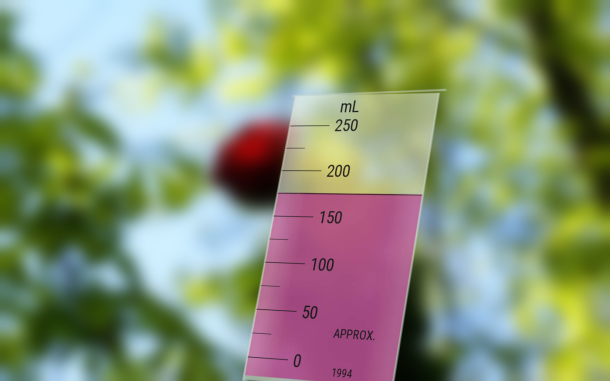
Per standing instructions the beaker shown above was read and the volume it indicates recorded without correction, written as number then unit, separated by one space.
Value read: 175 mL
